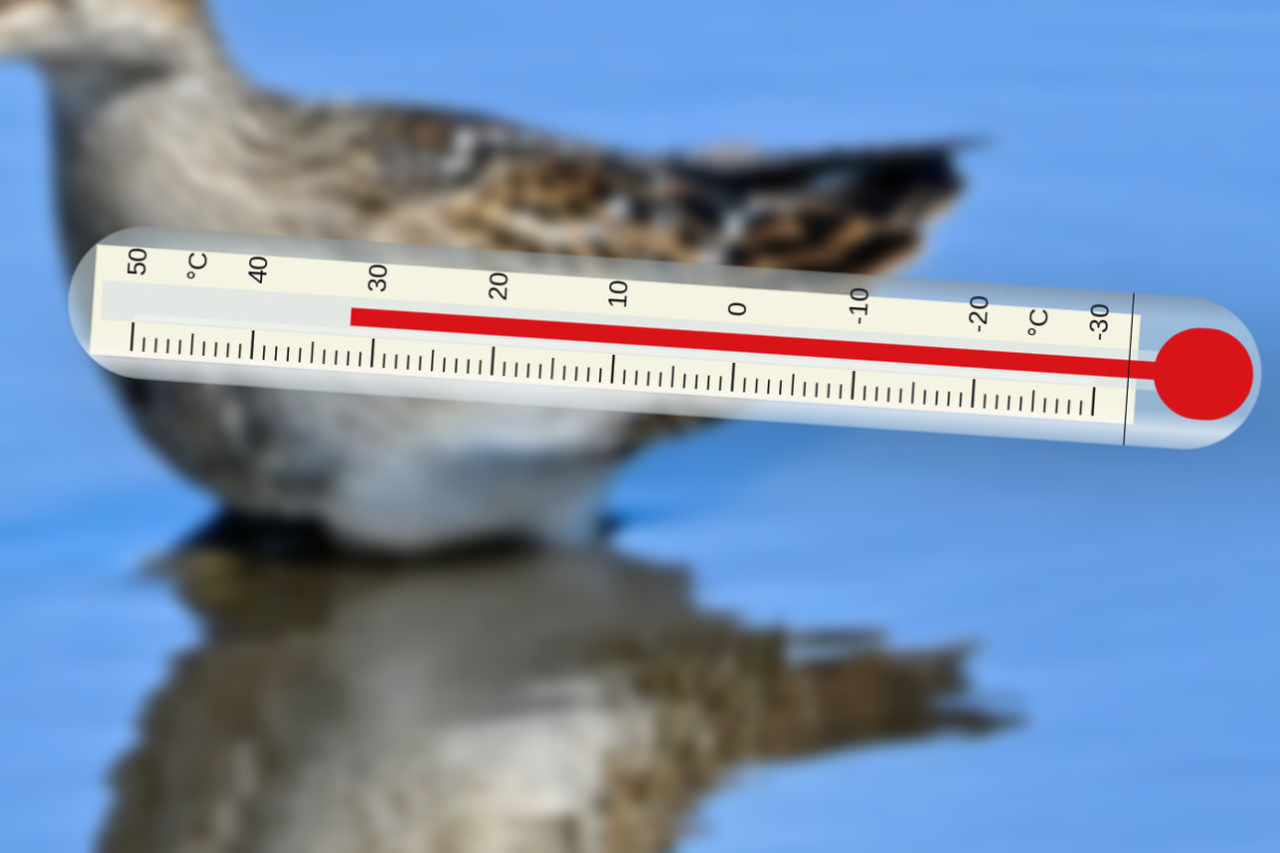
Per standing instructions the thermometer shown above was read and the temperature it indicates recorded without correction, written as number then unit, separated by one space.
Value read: 32 °C
